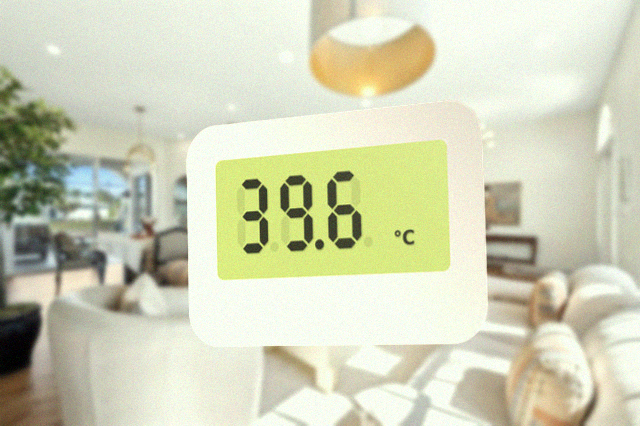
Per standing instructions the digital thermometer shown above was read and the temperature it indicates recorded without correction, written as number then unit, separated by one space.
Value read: 39.6 °C
